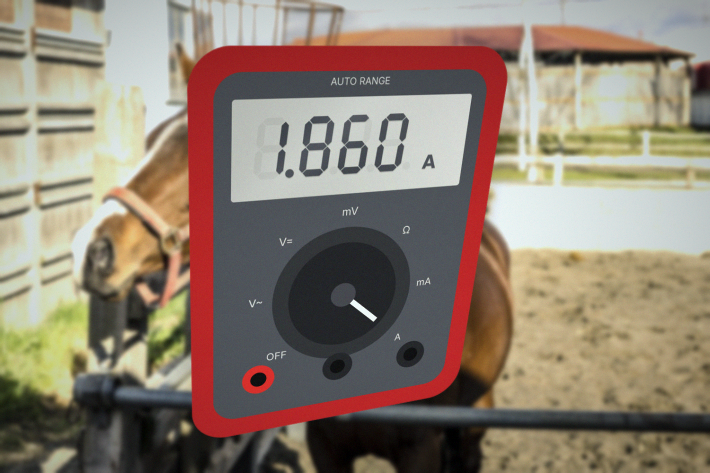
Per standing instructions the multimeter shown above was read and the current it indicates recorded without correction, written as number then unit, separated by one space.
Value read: 1.860 A
